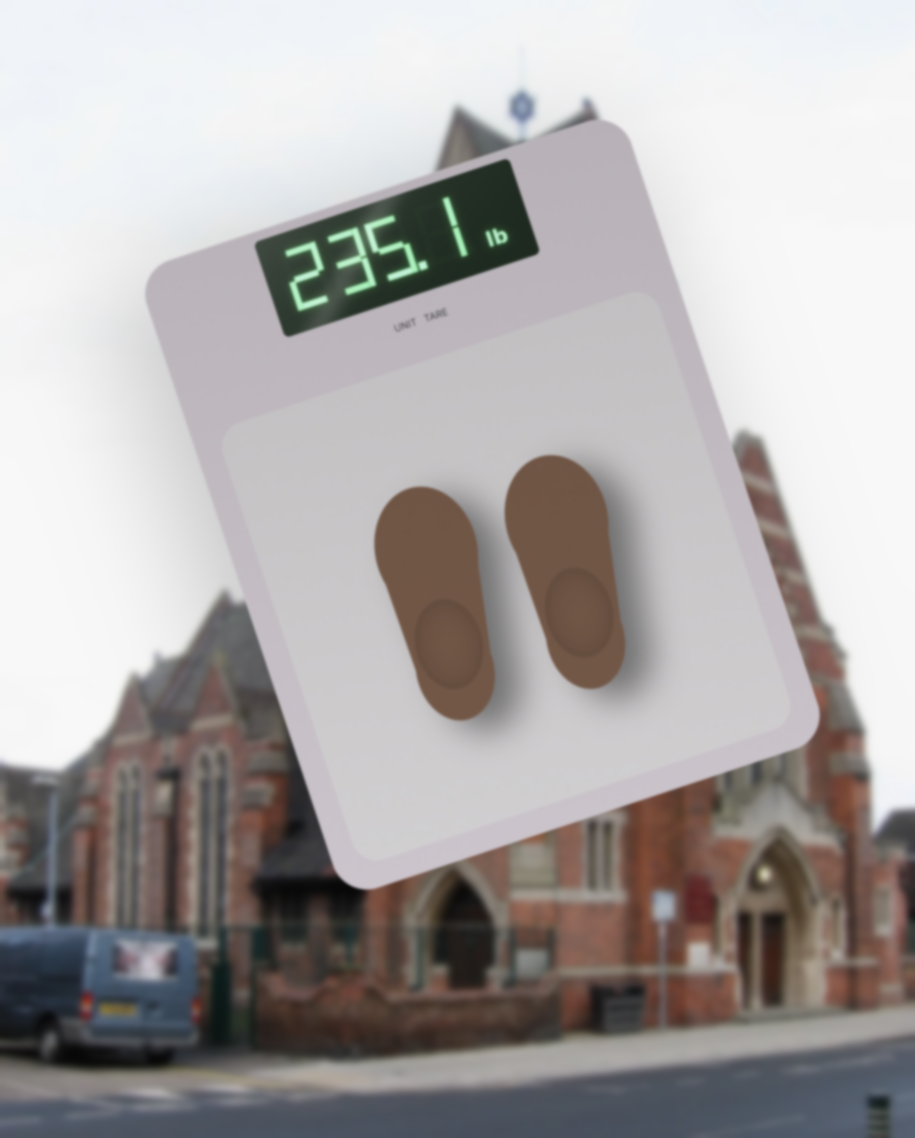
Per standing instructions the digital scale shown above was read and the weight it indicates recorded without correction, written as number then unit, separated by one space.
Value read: 235.1 lb
